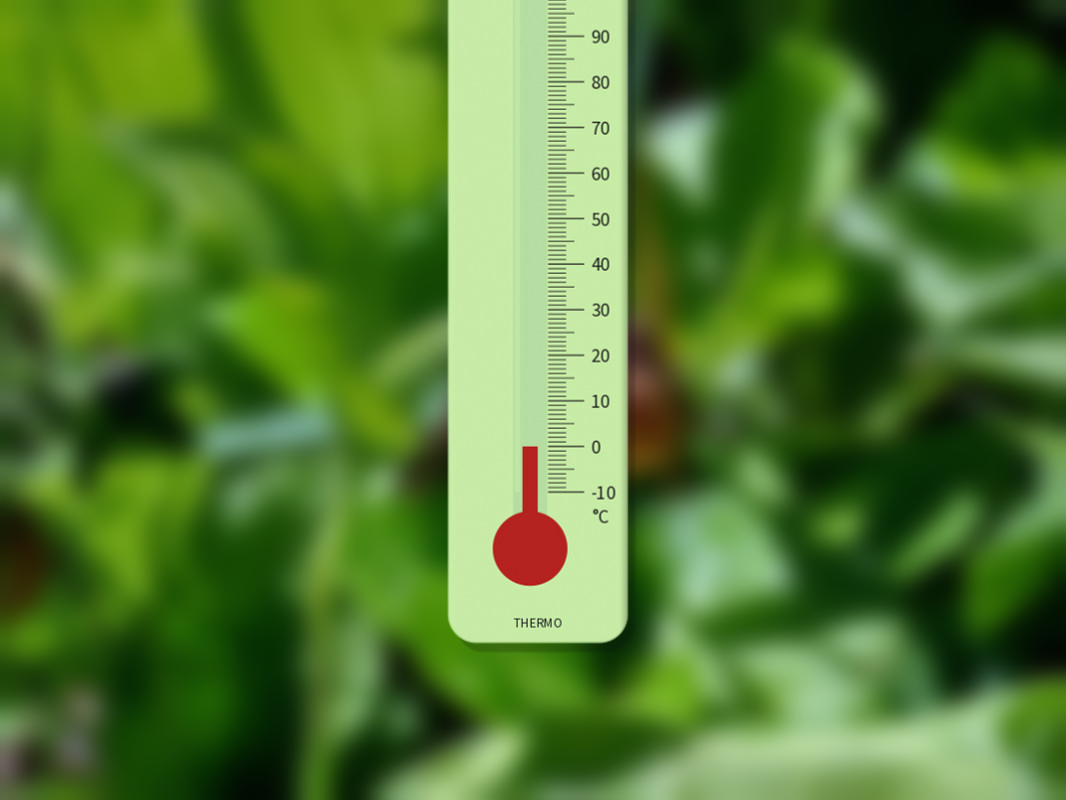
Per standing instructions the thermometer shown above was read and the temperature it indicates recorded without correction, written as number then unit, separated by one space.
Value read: 0 °C
